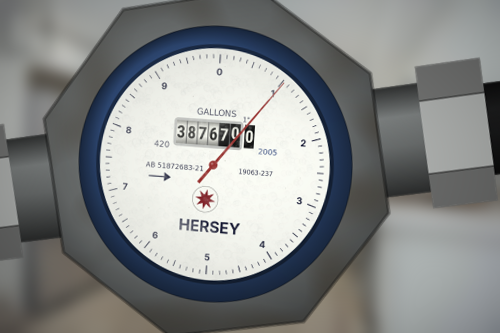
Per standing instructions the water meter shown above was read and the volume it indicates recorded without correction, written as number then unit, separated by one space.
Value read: 3876701.0 gal
